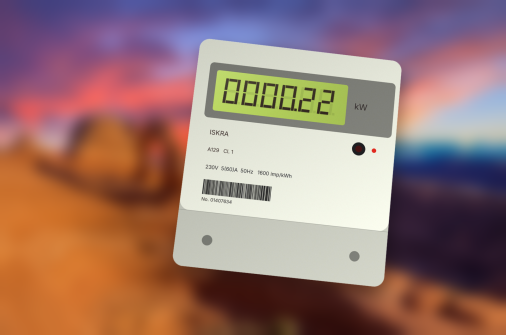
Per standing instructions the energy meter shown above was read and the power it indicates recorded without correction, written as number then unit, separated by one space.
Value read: 0.22 kW
